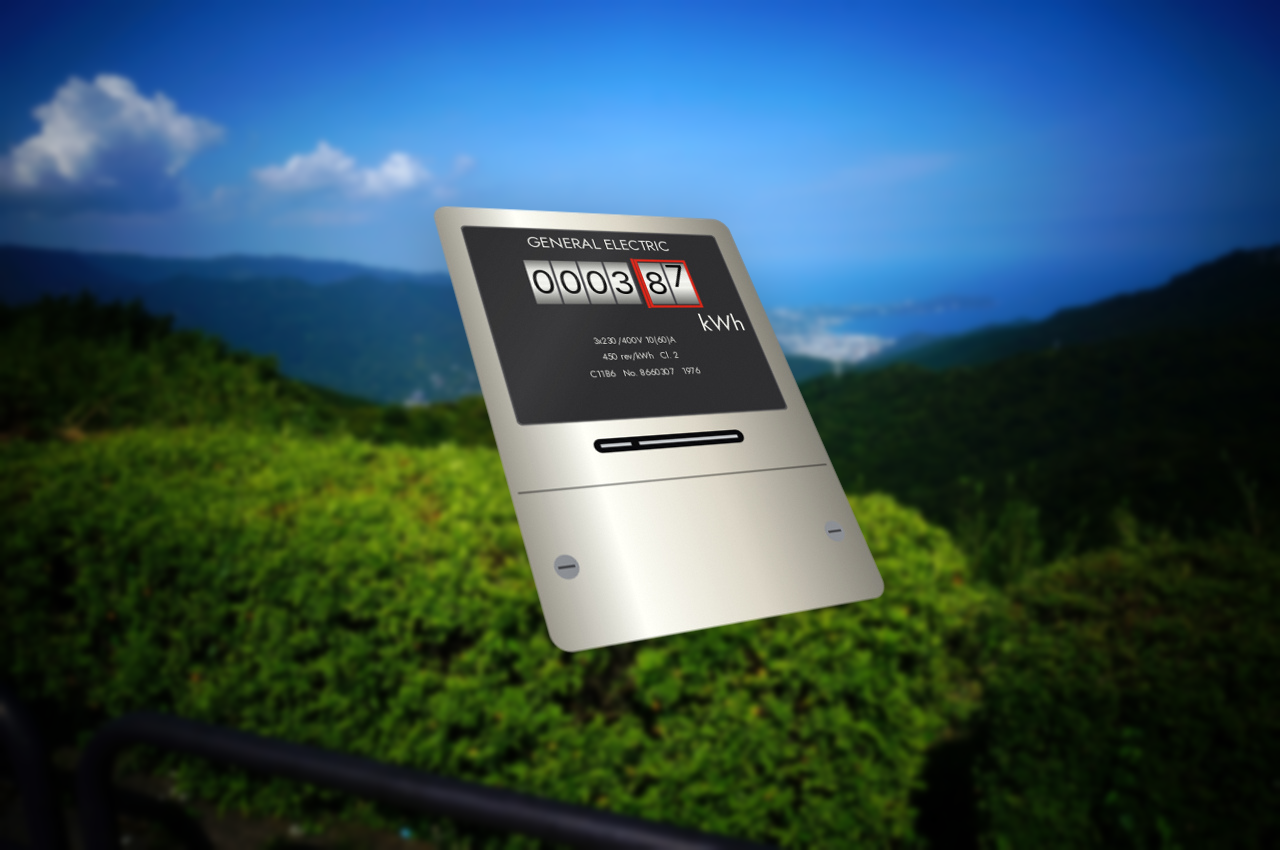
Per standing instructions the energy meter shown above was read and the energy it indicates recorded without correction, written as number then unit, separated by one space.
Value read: 3.87 kWh
